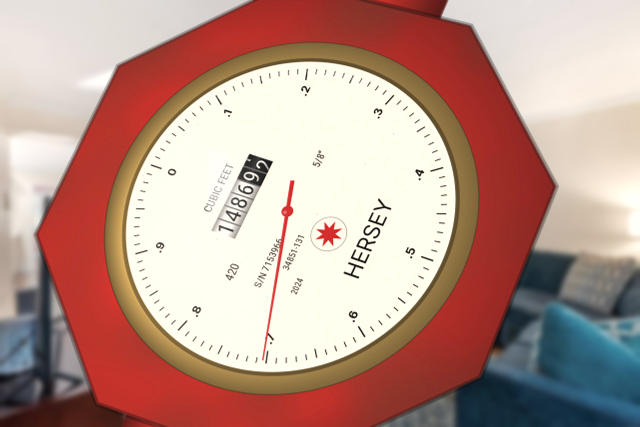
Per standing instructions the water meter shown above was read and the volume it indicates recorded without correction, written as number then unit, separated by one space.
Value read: 148691.70 ft³
